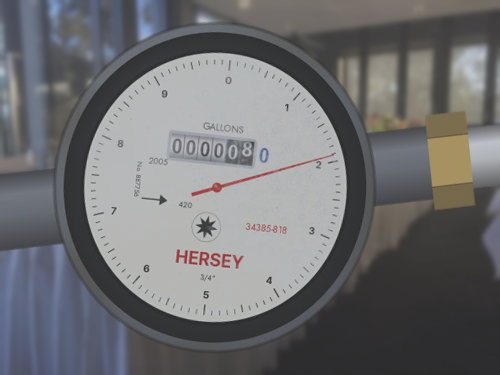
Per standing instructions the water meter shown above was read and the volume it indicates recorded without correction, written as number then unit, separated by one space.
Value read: 81.9 gal
